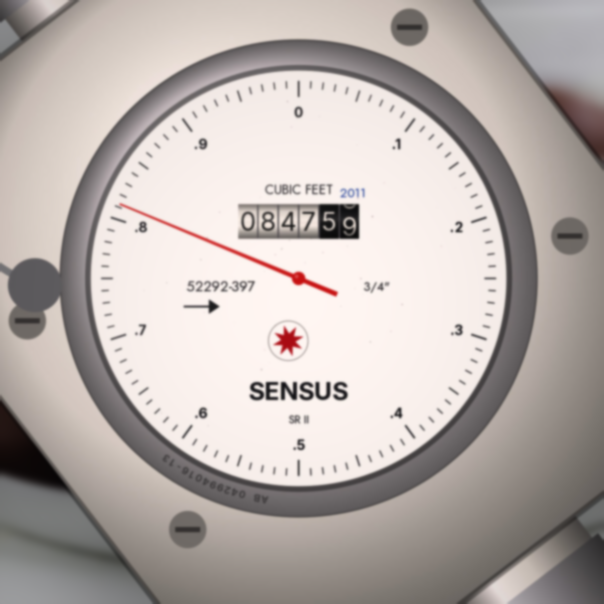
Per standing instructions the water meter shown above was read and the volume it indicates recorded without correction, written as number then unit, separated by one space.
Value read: 84758.81 ft³
